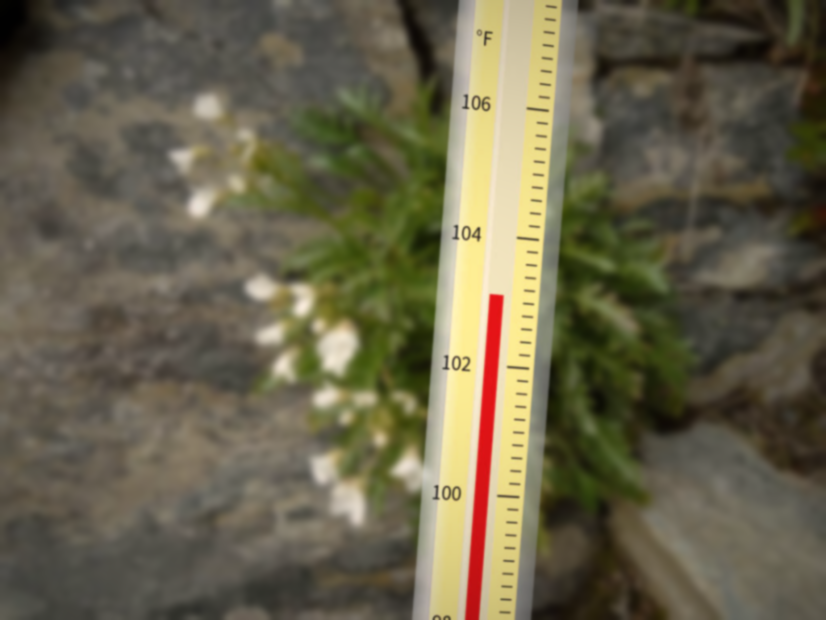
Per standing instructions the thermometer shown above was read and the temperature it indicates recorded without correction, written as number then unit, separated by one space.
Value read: 103.1 °F
